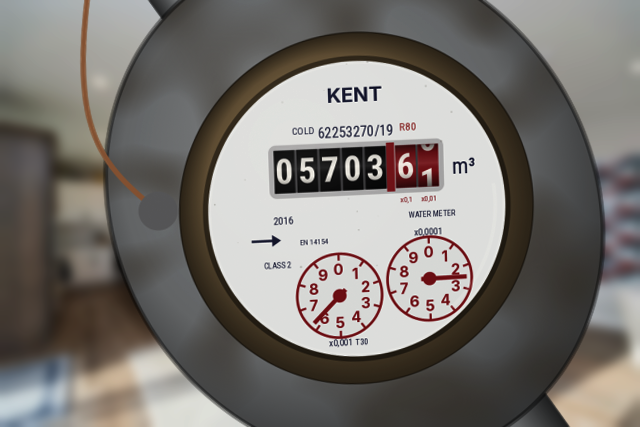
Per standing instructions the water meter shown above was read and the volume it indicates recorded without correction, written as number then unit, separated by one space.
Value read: 5703.6062 m³
